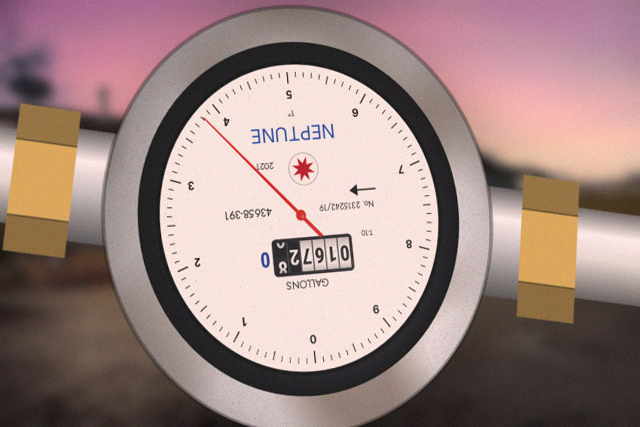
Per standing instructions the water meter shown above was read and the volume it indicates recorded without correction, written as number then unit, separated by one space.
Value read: 167283.8 gal
